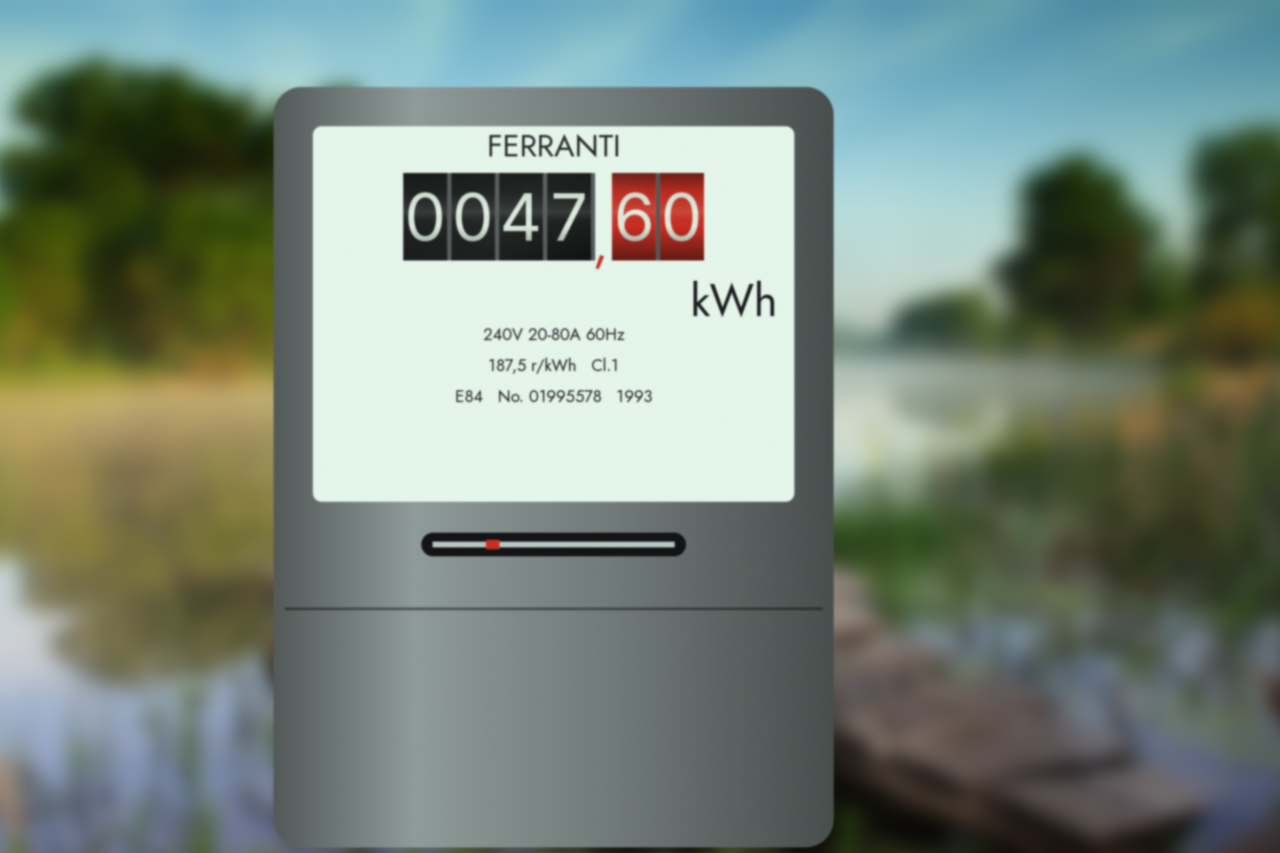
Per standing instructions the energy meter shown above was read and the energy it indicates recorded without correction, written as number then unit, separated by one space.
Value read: 47.60 kWh
